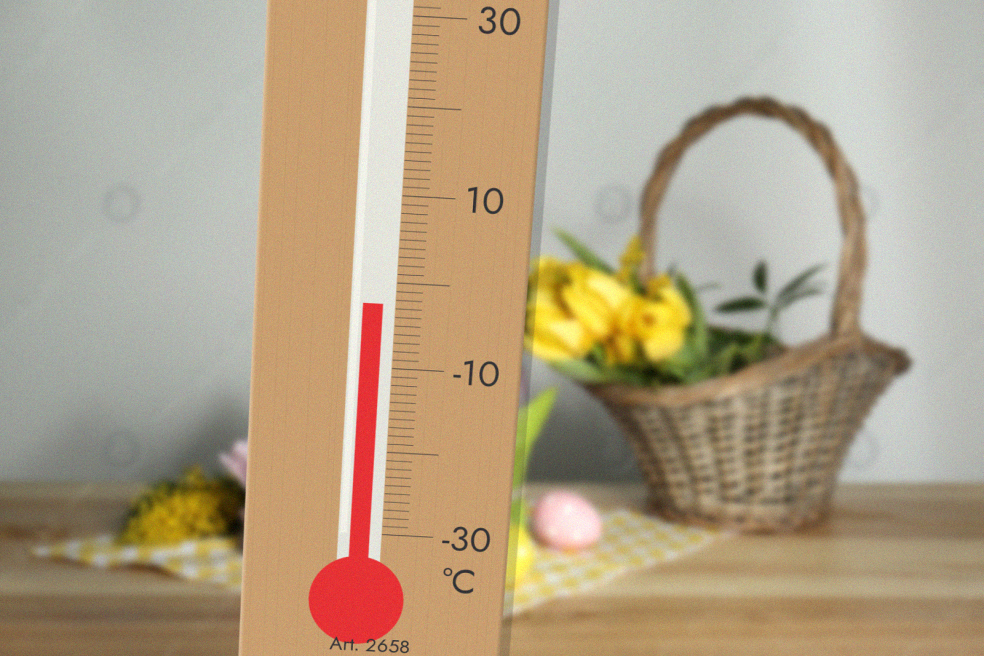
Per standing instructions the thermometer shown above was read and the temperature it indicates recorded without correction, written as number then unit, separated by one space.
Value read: -2.5 °C
